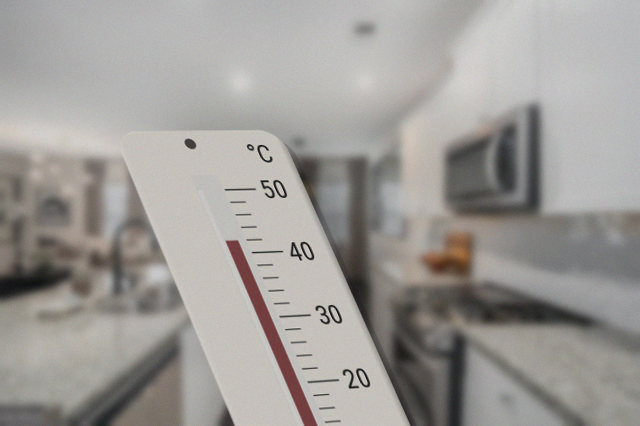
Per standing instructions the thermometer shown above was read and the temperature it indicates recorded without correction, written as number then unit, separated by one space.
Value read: 42 °C
